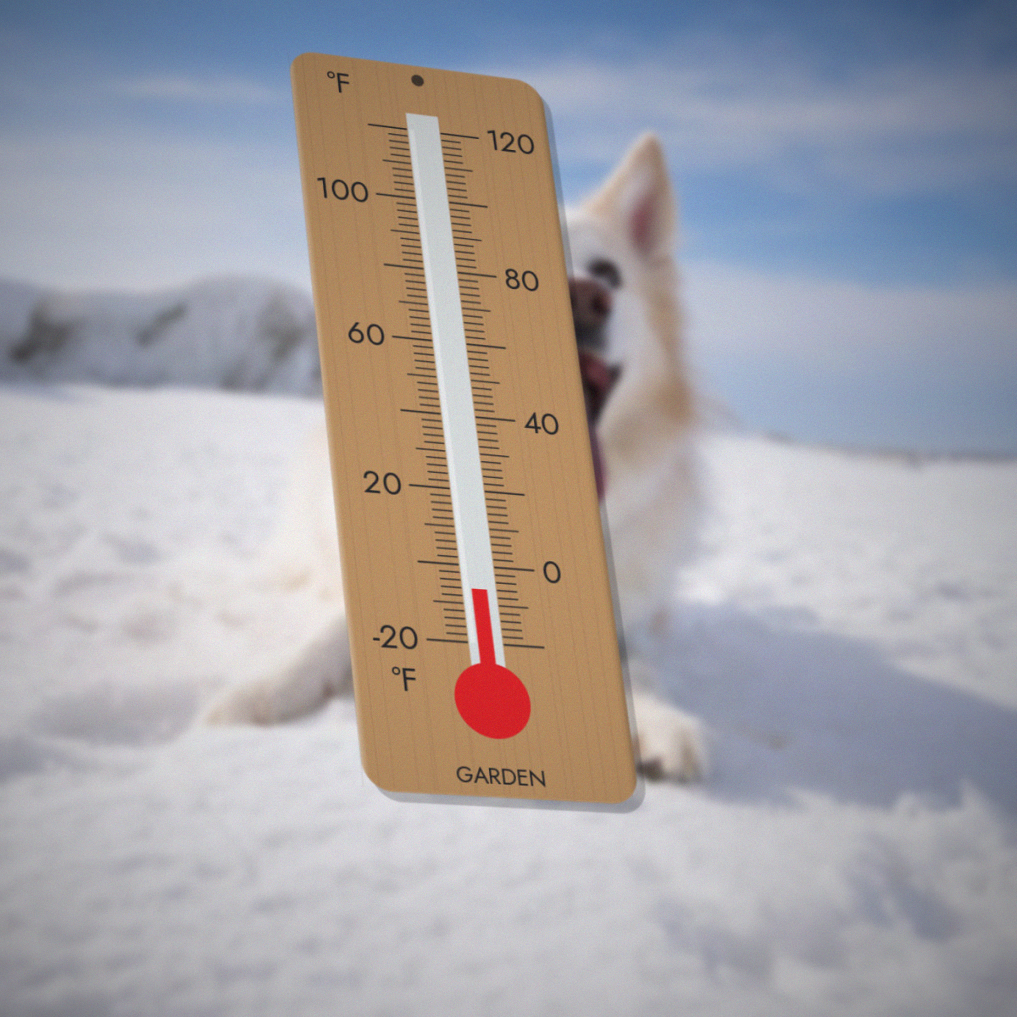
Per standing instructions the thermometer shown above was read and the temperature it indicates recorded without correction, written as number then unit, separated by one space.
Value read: -6 °F
